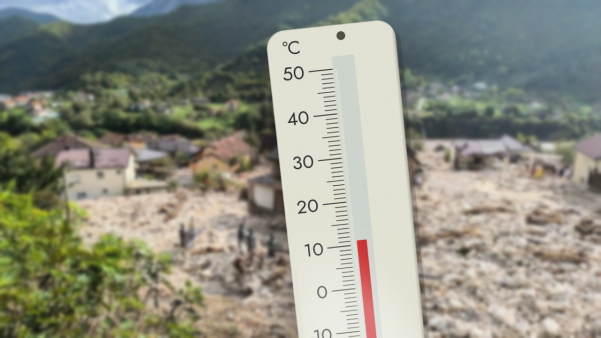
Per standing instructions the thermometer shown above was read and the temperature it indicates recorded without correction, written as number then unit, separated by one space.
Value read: 11 °C
